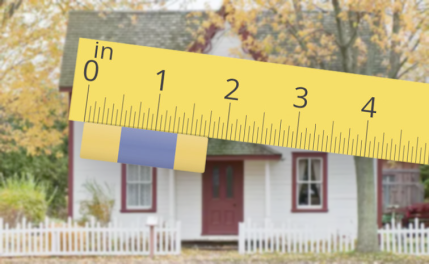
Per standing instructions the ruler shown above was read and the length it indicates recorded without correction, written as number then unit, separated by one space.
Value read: 1.75 in
